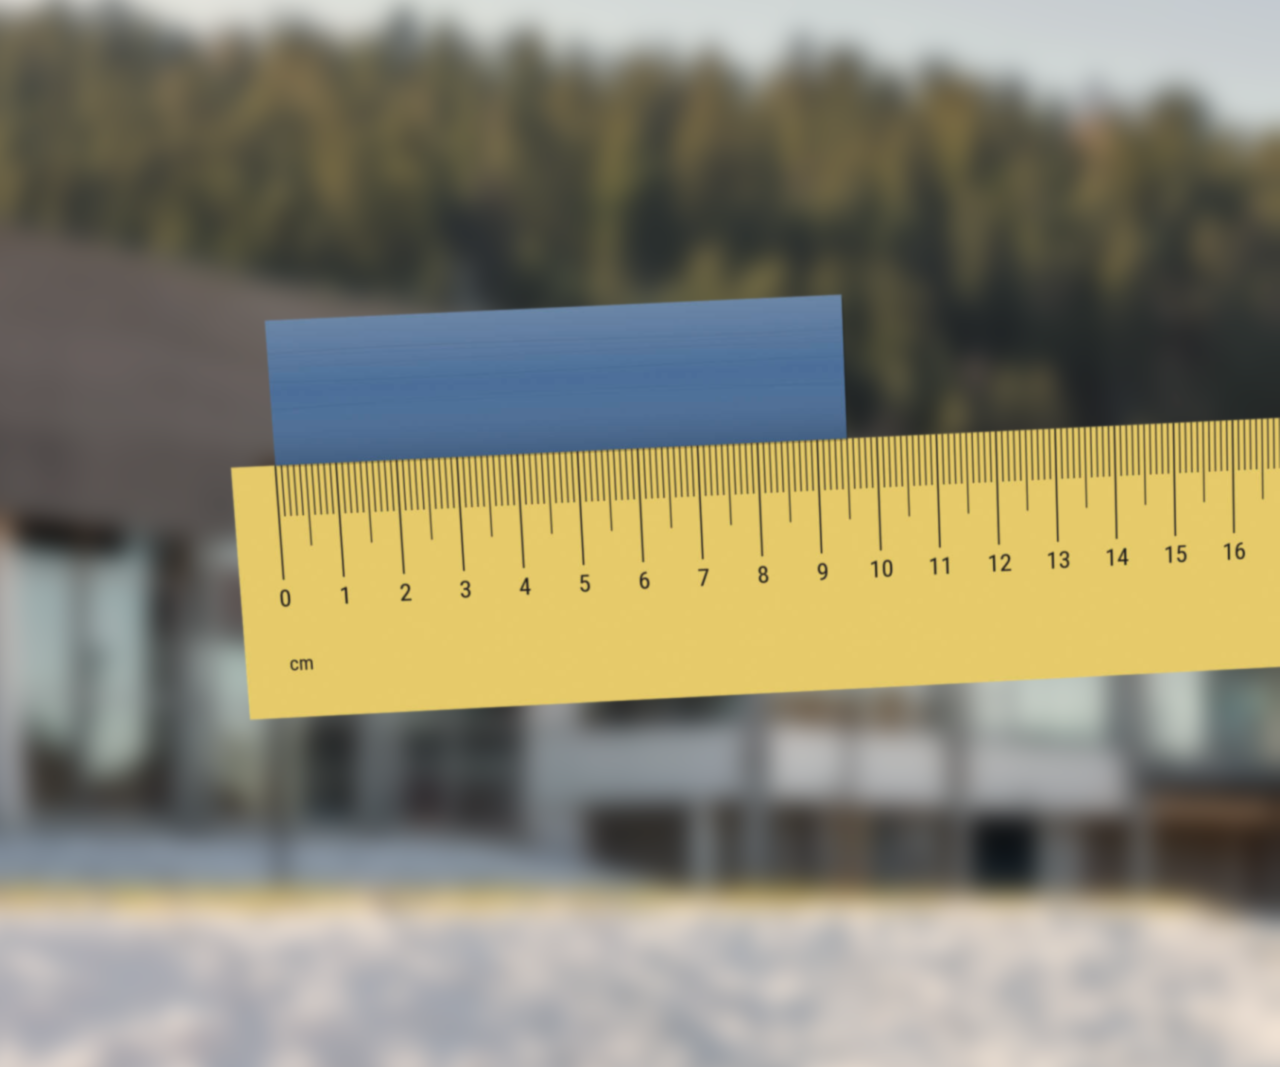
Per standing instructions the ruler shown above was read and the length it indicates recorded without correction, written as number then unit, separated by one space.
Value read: 9.5 cm
